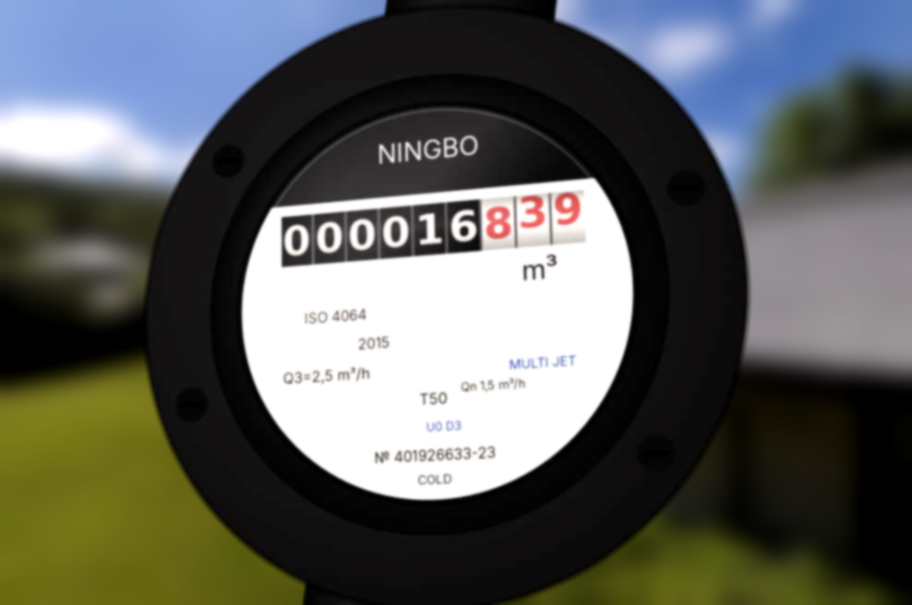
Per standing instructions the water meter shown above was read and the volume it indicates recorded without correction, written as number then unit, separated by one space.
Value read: 16.839 m³
